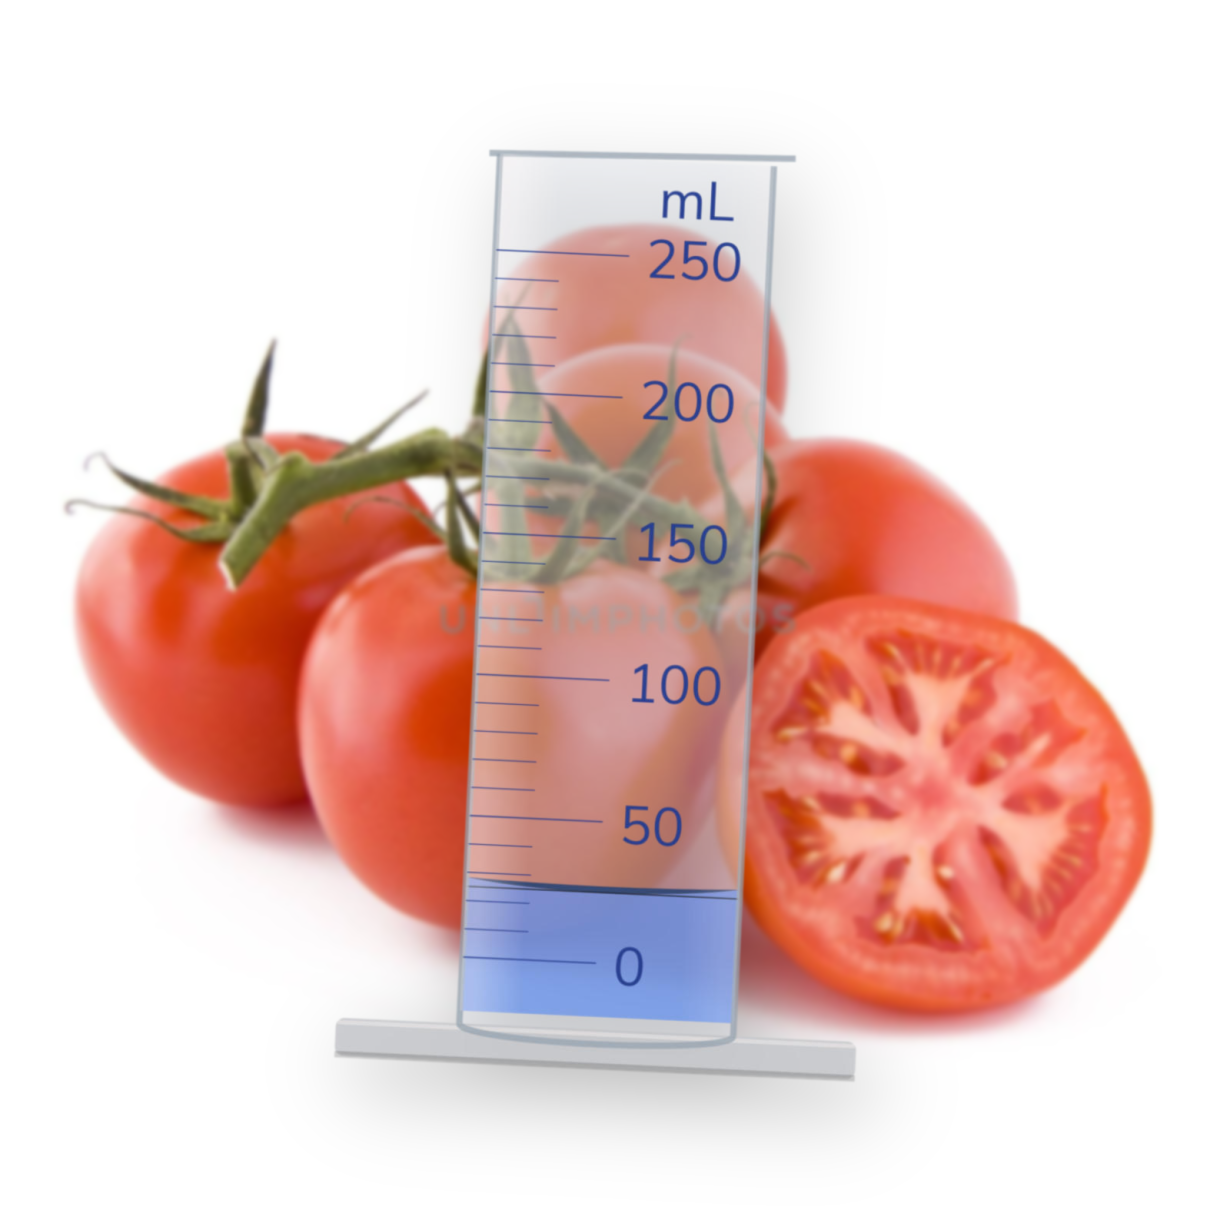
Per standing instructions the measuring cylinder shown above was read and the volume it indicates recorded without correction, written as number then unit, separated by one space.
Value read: 25 mL
